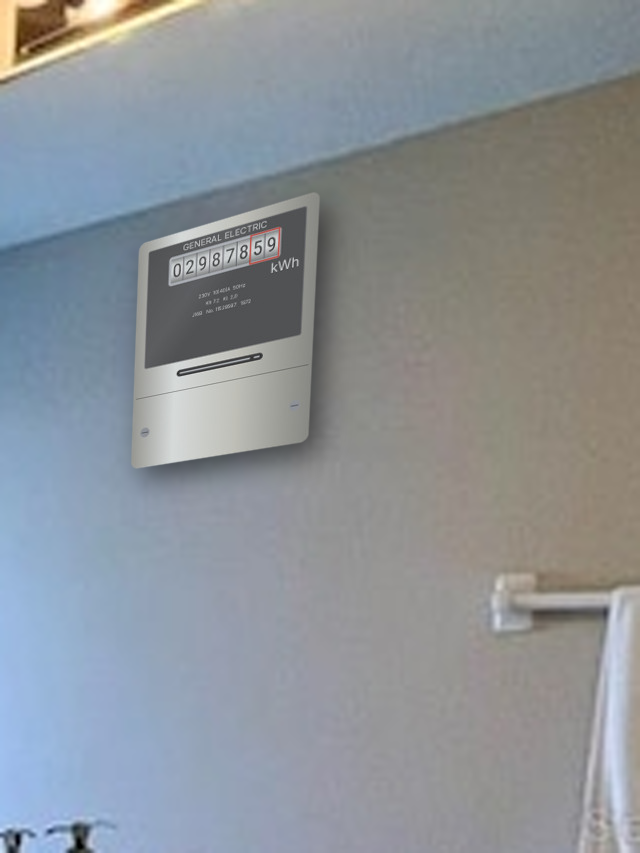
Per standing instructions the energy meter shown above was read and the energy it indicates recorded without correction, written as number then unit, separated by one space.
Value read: 29878.59 kWh
